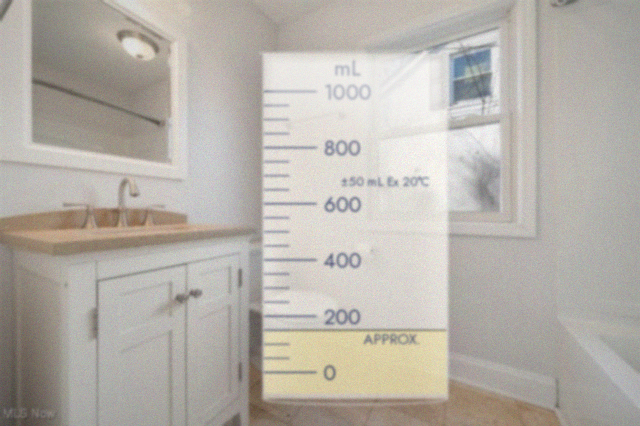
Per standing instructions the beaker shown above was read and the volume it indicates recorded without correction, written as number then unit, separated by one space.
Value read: 150 mL
